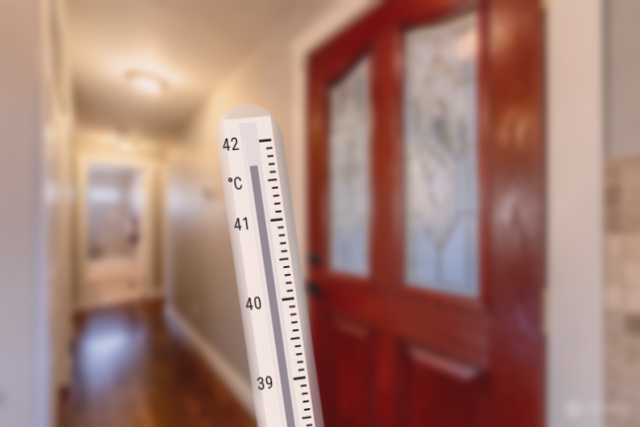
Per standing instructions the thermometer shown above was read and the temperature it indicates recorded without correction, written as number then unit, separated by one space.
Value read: 41.7 °C
